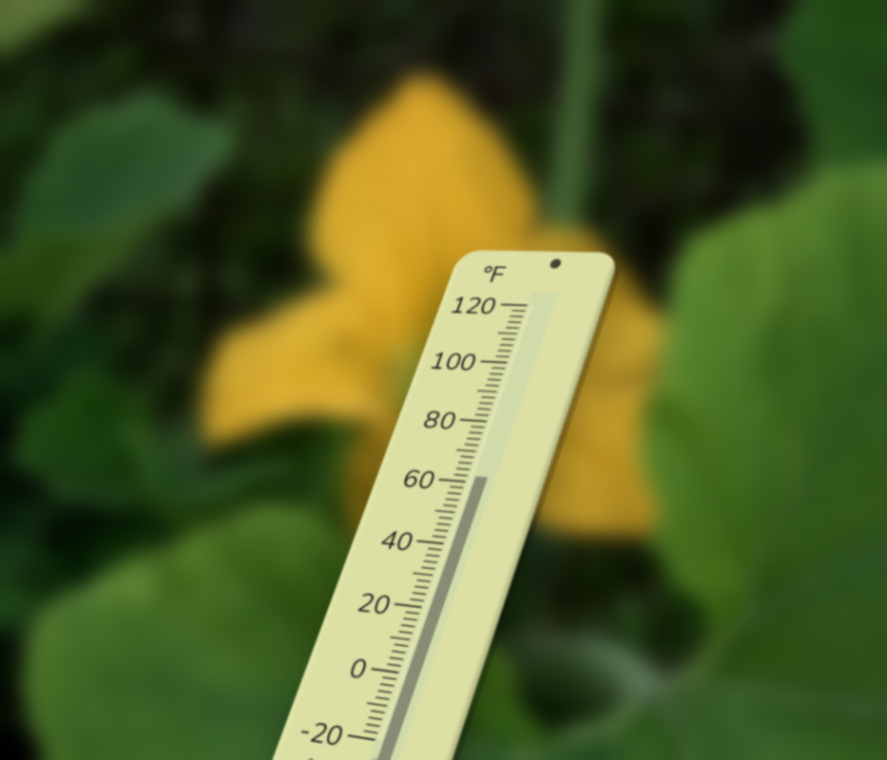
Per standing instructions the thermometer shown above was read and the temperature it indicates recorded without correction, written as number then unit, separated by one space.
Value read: 62 °F
